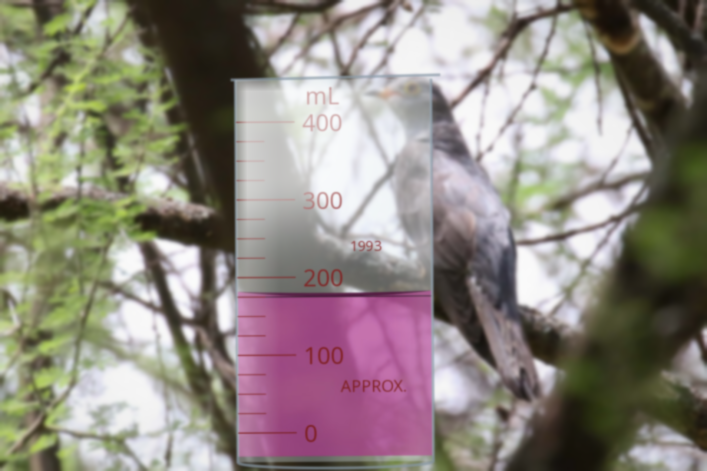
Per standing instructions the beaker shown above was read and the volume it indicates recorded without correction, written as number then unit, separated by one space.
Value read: 175 mL
